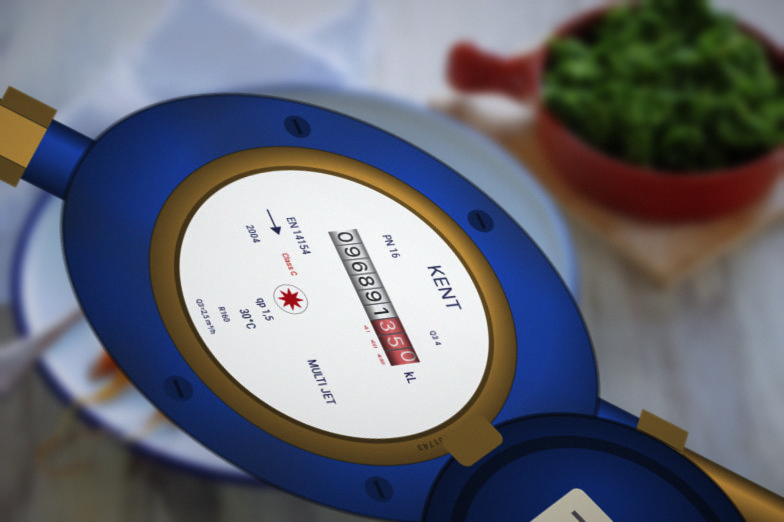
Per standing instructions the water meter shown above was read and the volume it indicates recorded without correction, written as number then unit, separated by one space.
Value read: 96891.350 kL
